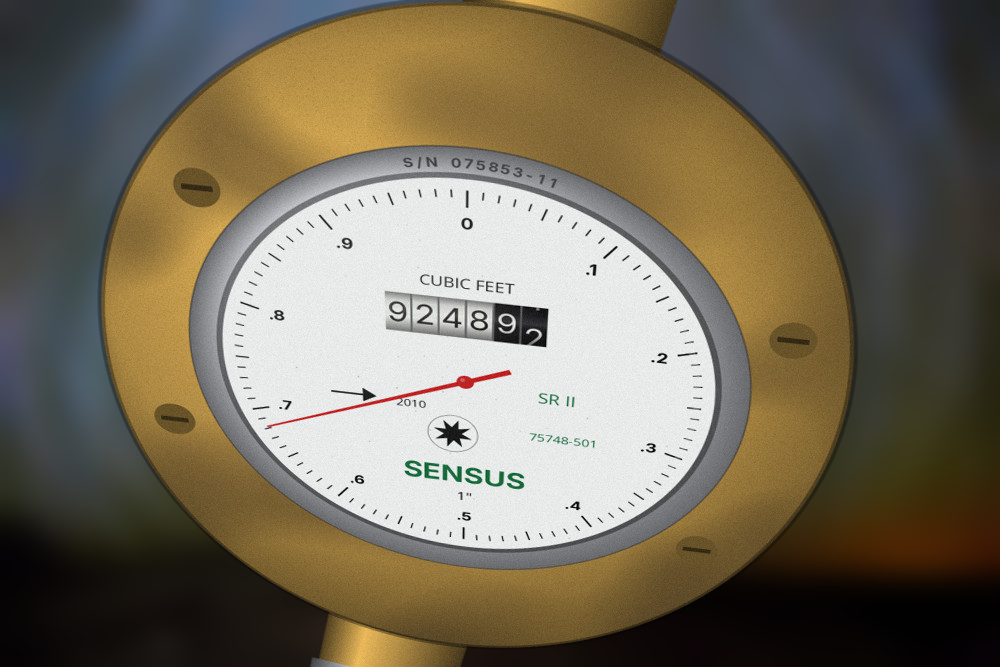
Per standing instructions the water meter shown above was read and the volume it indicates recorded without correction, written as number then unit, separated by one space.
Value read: 924891.68 ft³
